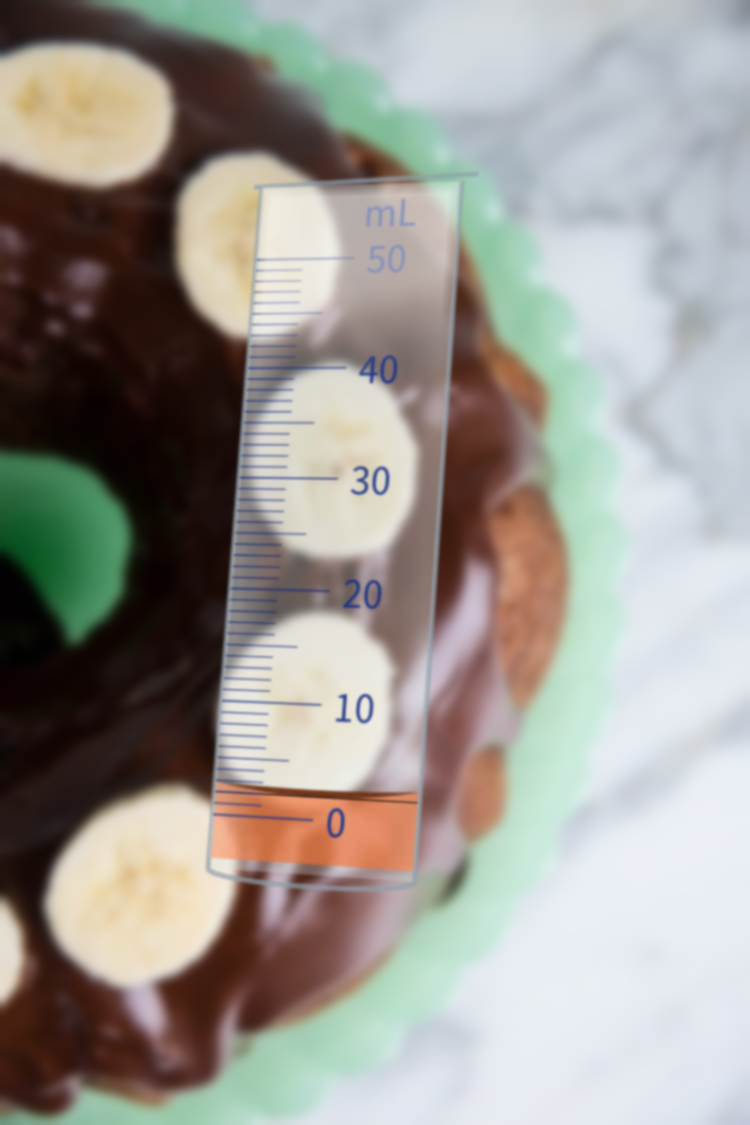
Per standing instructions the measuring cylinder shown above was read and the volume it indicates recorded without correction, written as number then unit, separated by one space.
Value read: 2 mL
